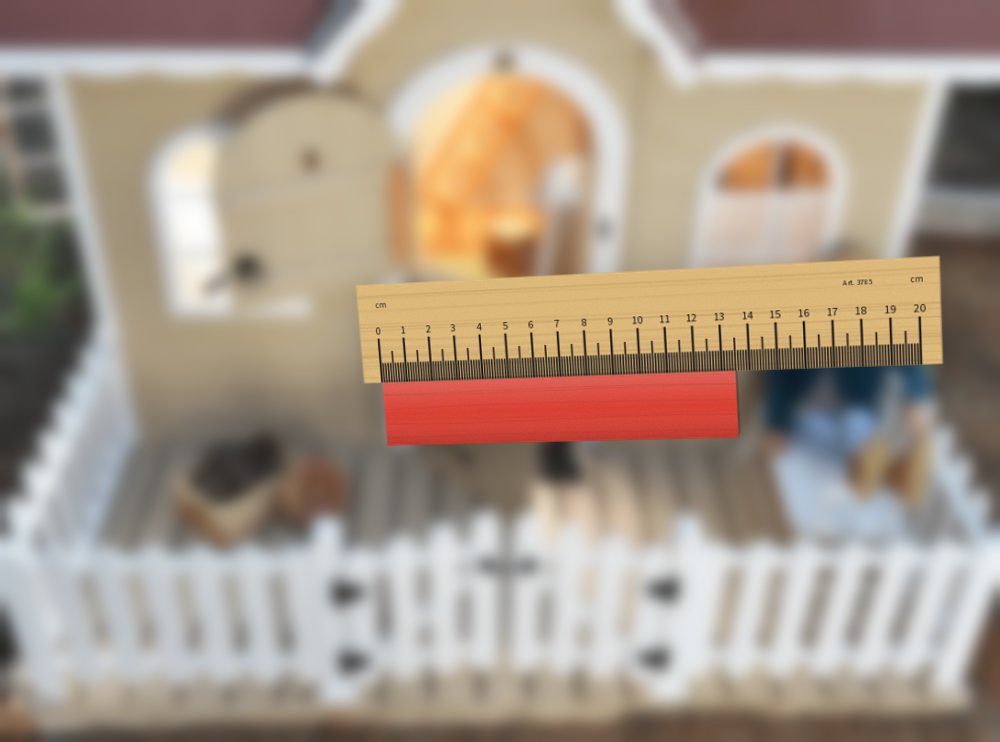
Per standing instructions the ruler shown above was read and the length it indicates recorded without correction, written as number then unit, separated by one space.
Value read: 13.5 cm
